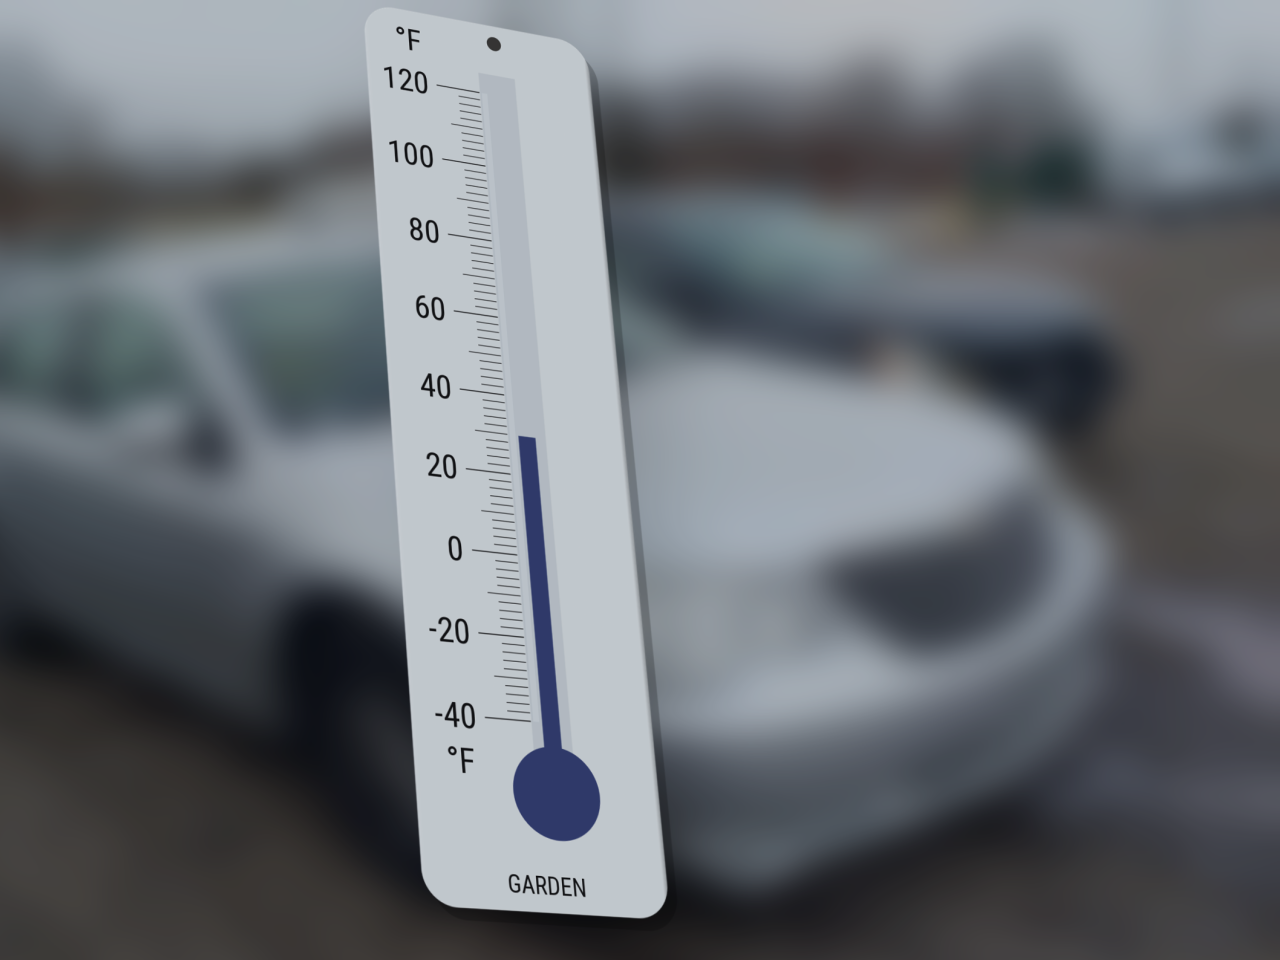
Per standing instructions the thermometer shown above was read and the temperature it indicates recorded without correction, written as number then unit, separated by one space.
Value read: 30 °F
